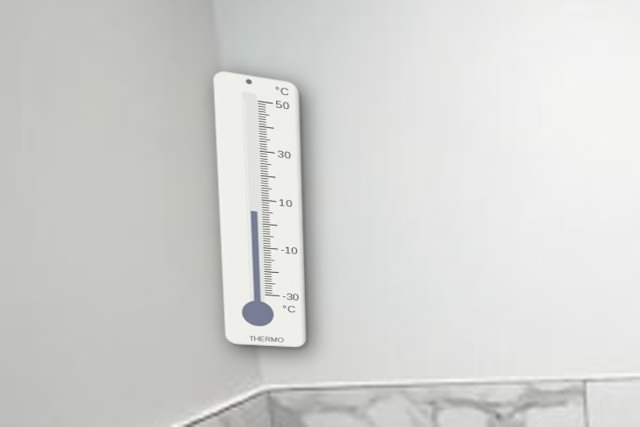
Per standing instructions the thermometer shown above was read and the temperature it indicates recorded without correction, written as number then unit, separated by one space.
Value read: 5 °C
